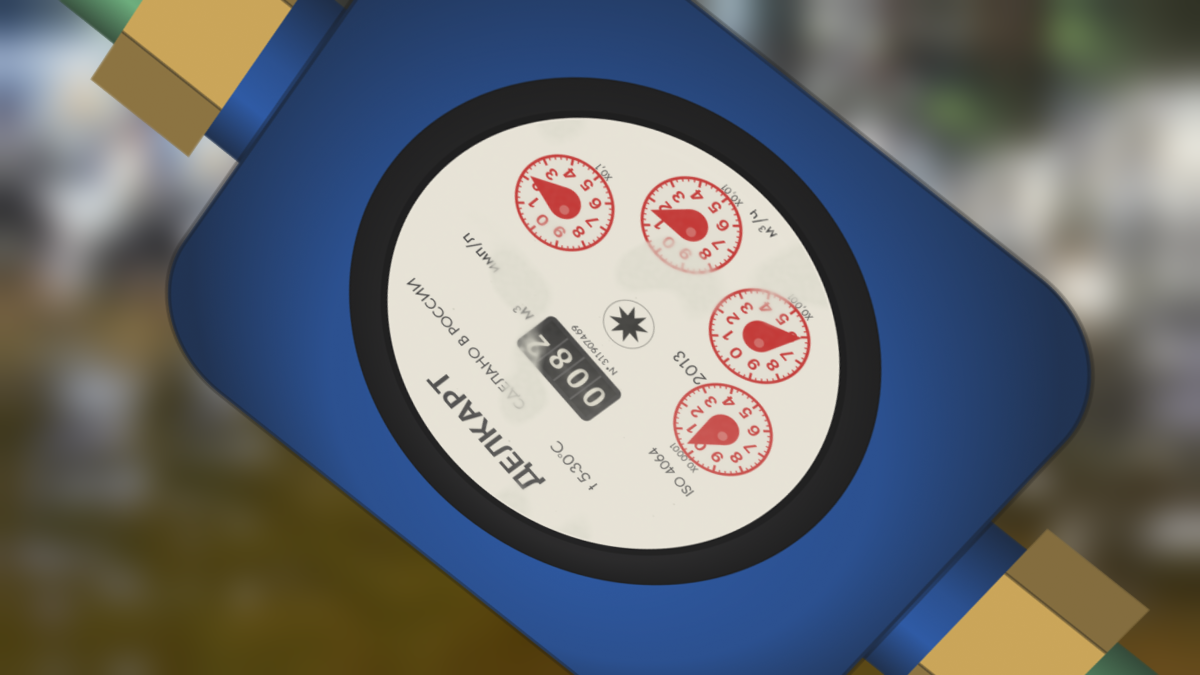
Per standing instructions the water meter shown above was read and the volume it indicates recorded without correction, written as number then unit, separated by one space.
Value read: 82.2160 m³
